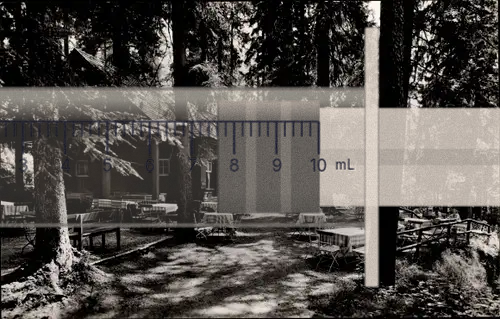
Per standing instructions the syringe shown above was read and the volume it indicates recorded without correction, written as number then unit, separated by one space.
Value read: 7.6 mL
